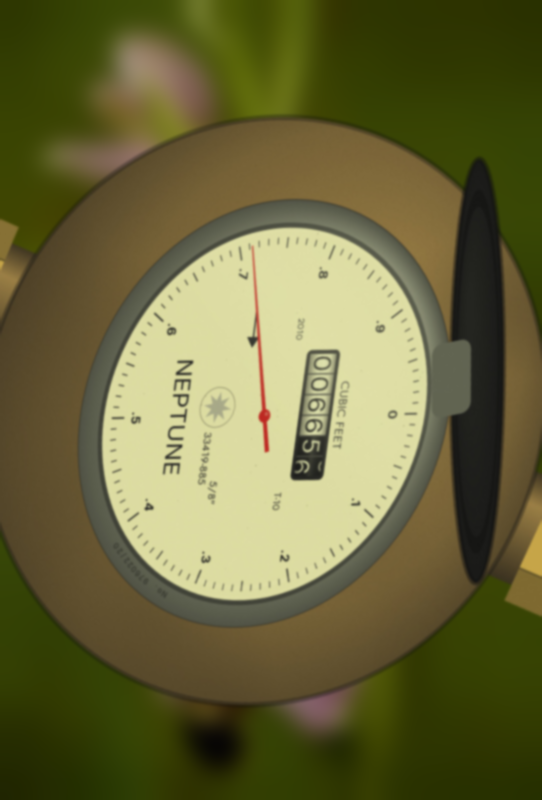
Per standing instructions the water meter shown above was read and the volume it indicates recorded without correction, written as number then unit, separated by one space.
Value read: 6655.71 ft³
